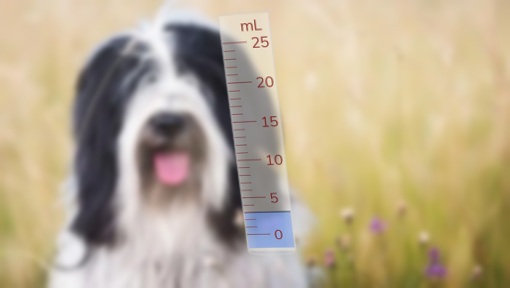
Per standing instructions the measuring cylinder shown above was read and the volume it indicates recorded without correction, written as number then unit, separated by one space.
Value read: 3 mL
